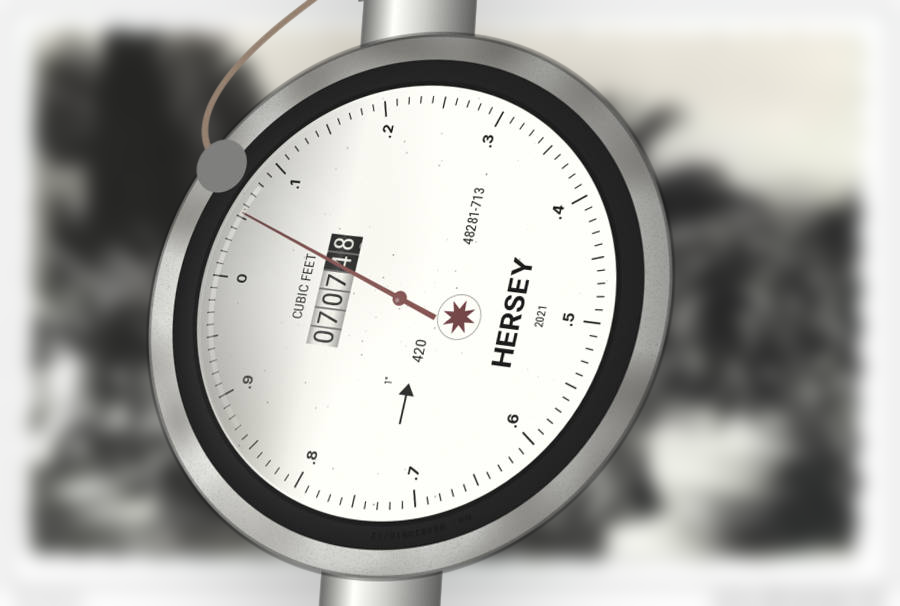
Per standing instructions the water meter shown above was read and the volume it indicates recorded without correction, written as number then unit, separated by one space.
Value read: 70748.05 ft³
